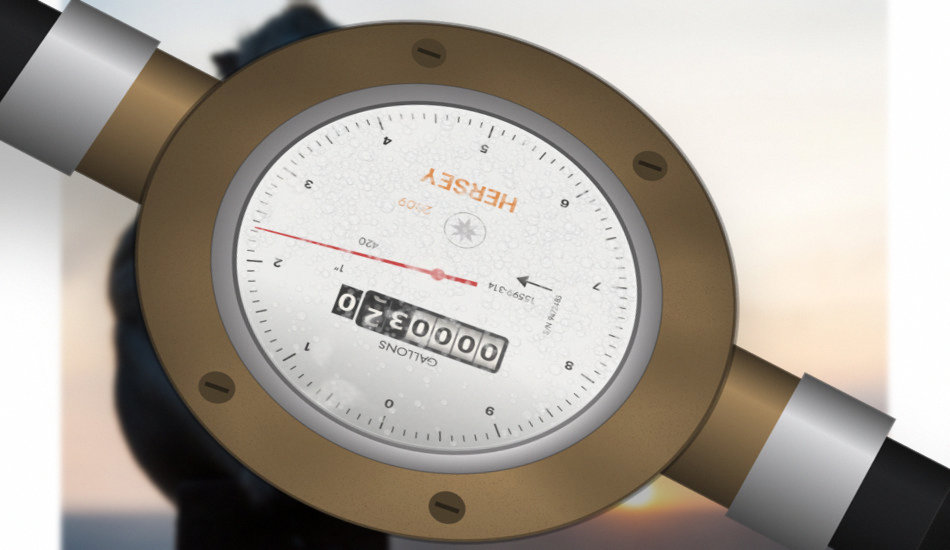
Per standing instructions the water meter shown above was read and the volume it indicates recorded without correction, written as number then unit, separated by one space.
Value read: 322.3 gal
